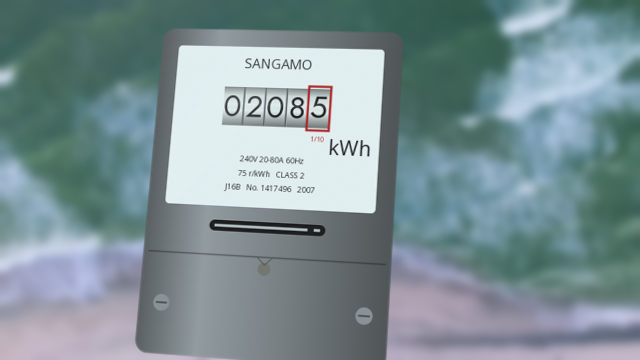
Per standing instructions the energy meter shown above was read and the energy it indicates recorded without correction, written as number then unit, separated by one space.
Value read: 208.5 kWh
